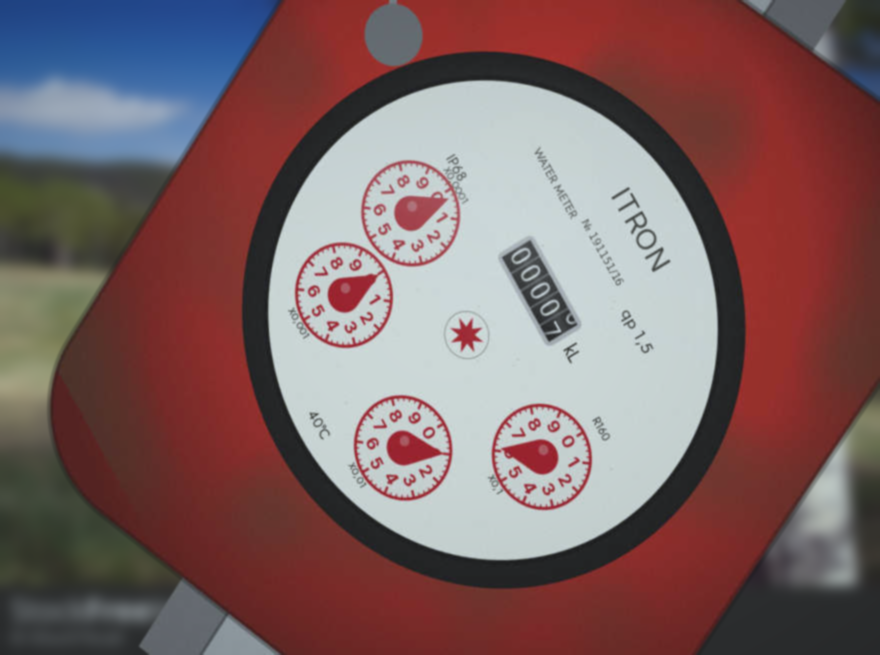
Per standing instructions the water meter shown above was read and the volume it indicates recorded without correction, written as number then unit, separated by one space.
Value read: 6.6100 kL
